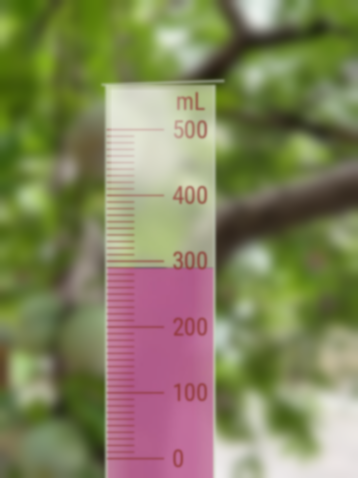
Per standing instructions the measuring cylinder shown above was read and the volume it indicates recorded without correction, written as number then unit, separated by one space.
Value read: 290 mL
